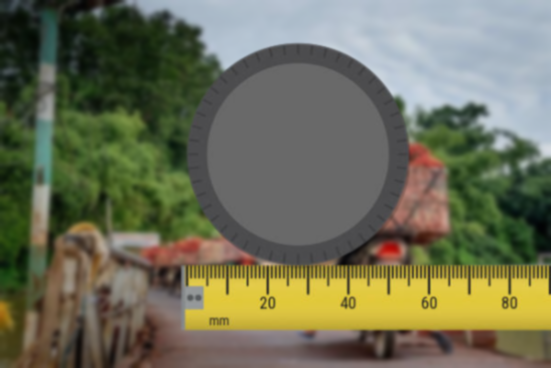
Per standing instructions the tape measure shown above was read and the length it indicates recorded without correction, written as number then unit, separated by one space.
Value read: 55 mm
